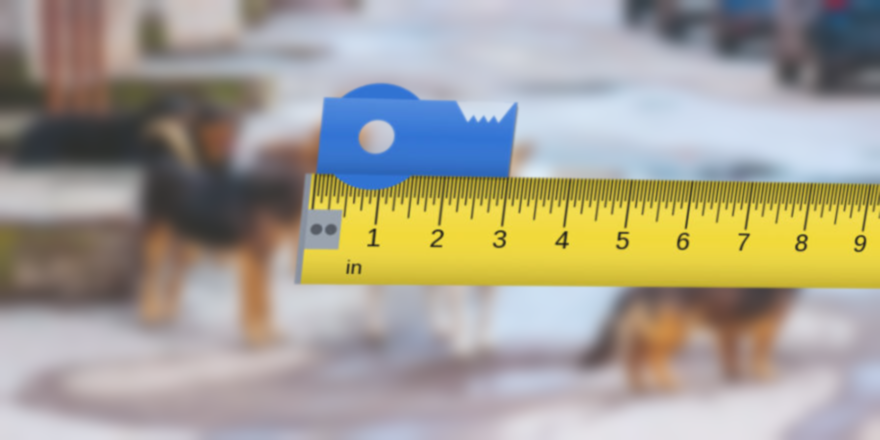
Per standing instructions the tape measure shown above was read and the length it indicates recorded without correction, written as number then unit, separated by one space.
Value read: 3 in
